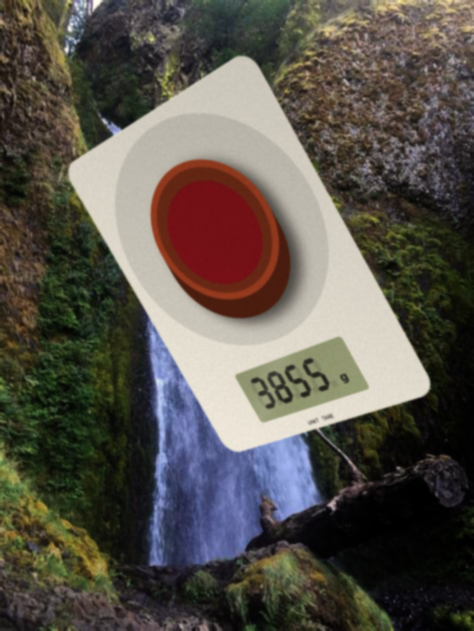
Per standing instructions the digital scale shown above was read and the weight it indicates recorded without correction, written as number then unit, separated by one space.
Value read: 3855 g
